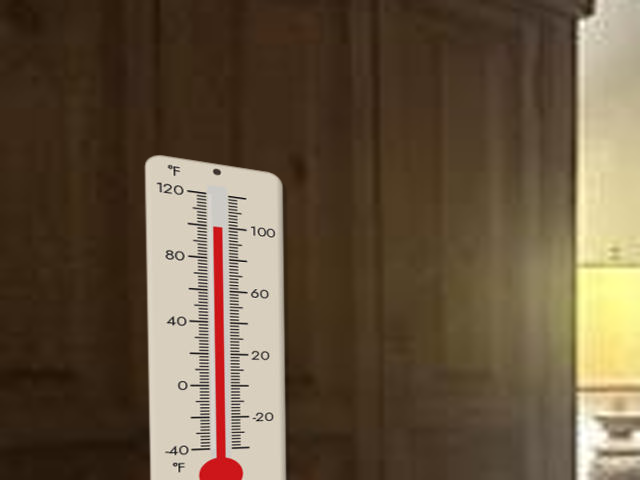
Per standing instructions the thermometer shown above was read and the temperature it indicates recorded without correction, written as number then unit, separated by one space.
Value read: 100 °F
